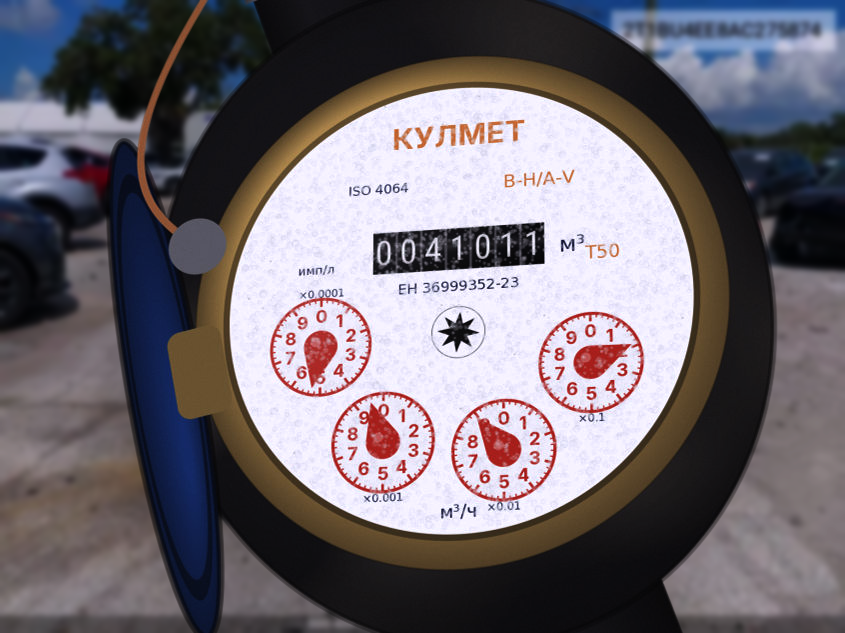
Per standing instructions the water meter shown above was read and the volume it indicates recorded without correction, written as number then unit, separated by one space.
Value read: 41011.1895 m³
